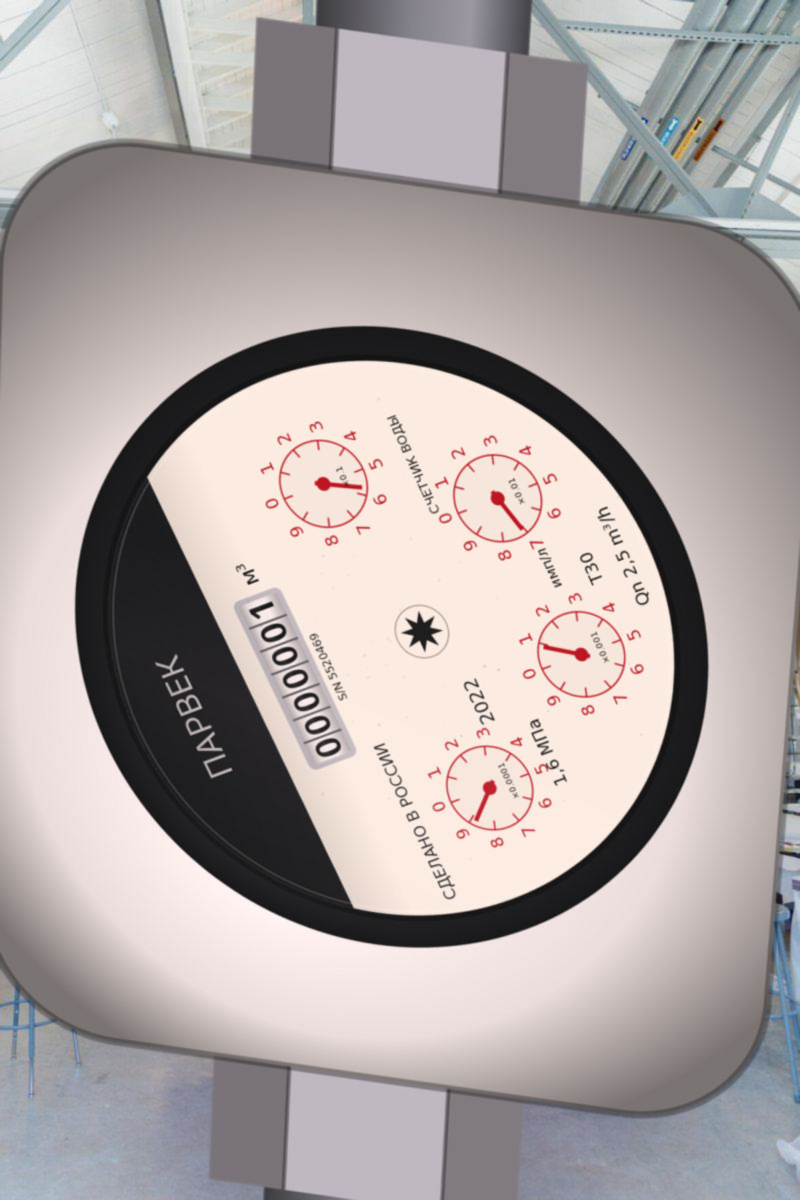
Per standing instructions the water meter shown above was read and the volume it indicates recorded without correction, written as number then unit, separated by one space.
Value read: 1.5708 m³
